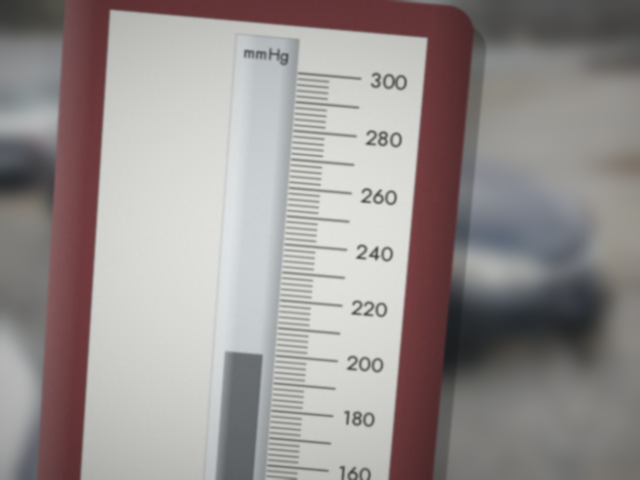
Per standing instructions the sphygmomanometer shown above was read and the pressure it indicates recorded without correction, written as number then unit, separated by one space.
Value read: 200 mmHg
